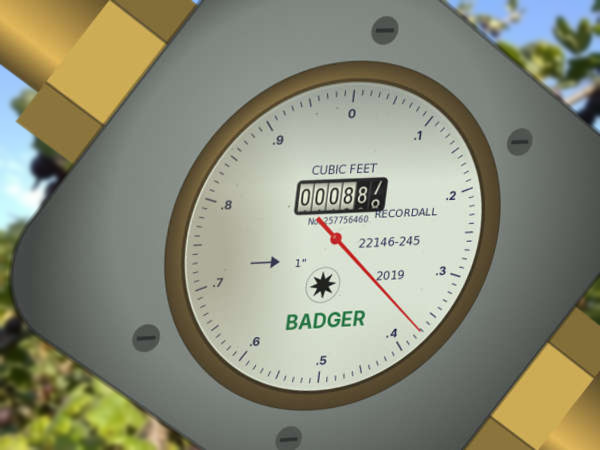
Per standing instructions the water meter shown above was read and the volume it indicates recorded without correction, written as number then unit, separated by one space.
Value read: 887.37 ft³
